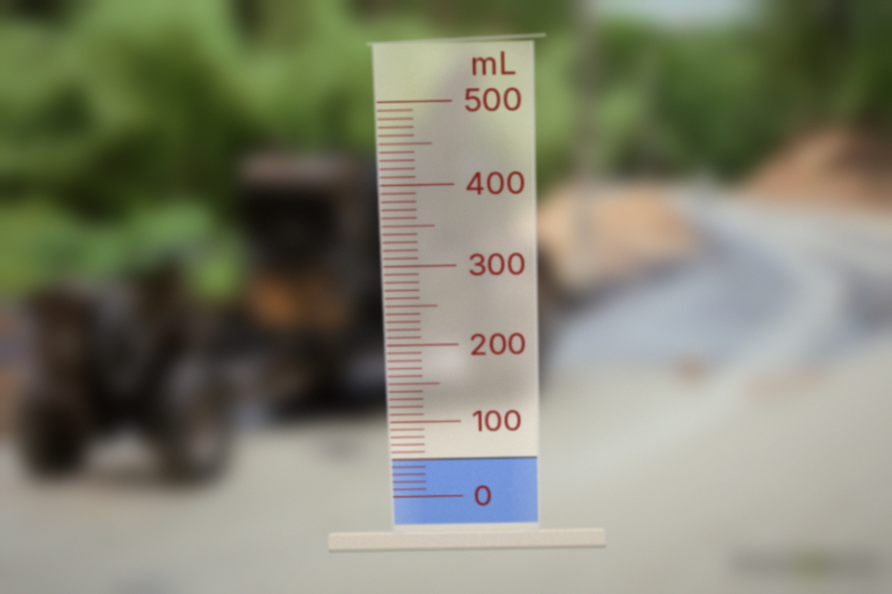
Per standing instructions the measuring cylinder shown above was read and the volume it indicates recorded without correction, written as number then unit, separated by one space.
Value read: 50 mL
